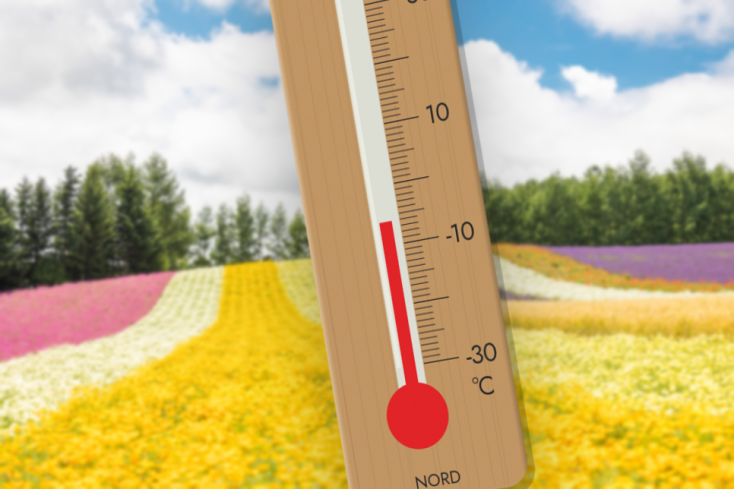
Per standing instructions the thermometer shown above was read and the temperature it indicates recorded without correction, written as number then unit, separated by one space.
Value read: -6 °C
